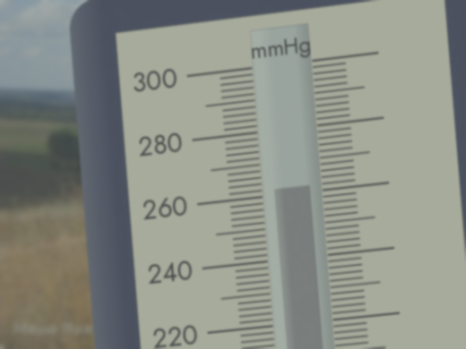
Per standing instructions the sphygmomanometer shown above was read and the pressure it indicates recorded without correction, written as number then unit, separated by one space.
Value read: 262 mmHg
